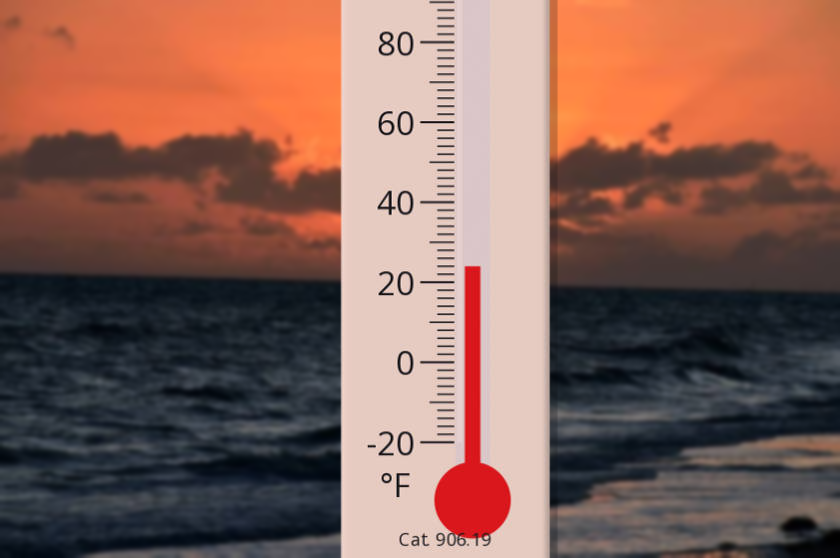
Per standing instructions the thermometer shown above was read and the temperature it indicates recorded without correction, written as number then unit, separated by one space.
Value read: 24 °F
